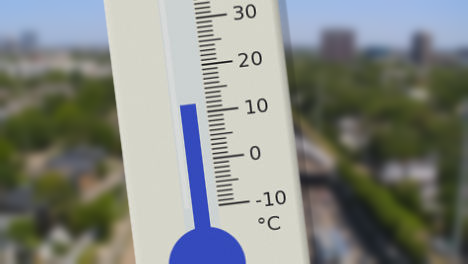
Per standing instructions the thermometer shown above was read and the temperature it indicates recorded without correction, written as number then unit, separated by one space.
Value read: 12 °C
